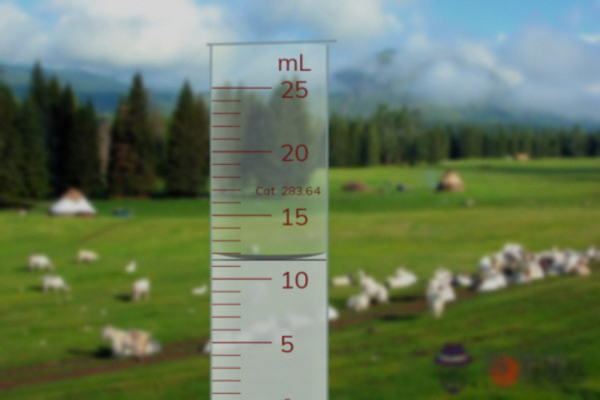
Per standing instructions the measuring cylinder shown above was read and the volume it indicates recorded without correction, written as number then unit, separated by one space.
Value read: 11.5 mL
